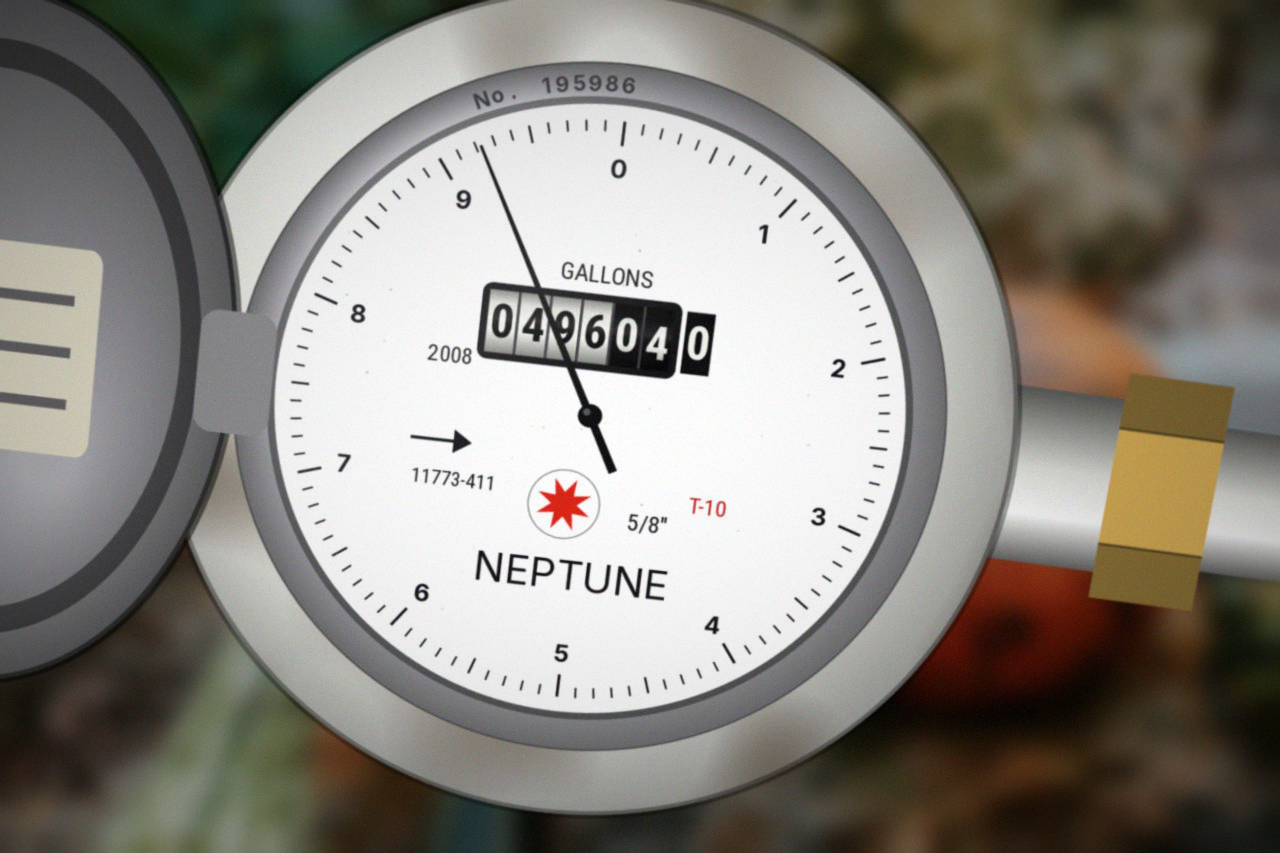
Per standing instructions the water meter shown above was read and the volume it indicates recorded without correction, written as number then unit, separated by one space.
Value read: 496039.2 gal
